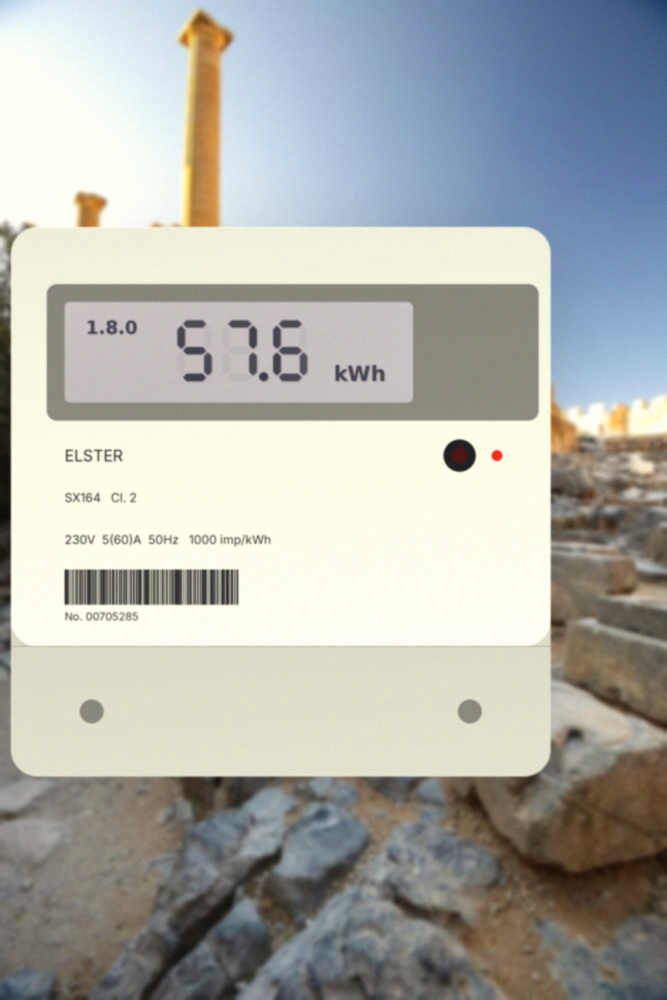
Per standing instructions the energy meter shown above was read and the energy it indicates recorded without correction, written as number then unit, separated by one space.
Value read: 57.6 kWh
